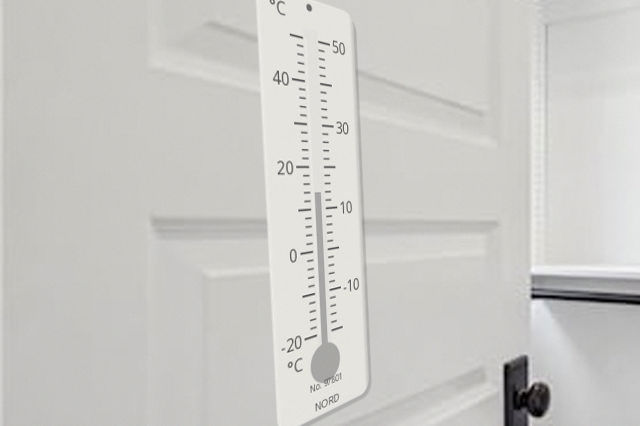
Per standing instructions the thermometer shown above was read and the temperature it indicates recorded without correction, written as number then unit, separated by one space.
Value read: 14 °C
